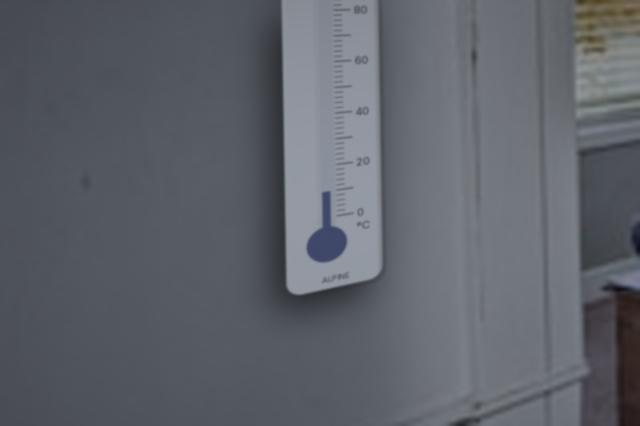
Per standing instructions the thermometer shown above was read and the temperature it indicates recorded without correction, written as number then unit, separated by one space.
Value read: 10 °C
